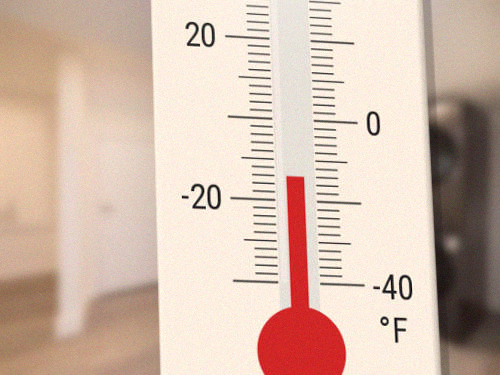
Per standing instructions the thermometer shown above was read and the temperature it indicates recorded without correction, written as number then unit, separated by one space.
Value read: -14 °F
